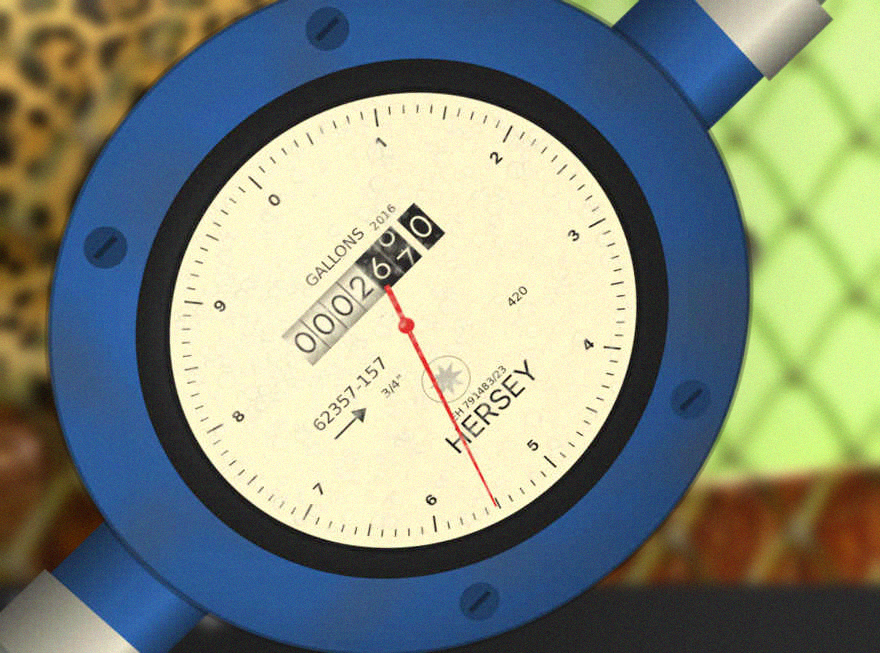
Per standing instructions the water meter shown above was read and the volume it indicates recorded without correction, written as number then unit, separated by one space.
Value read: 2665.5 gal
